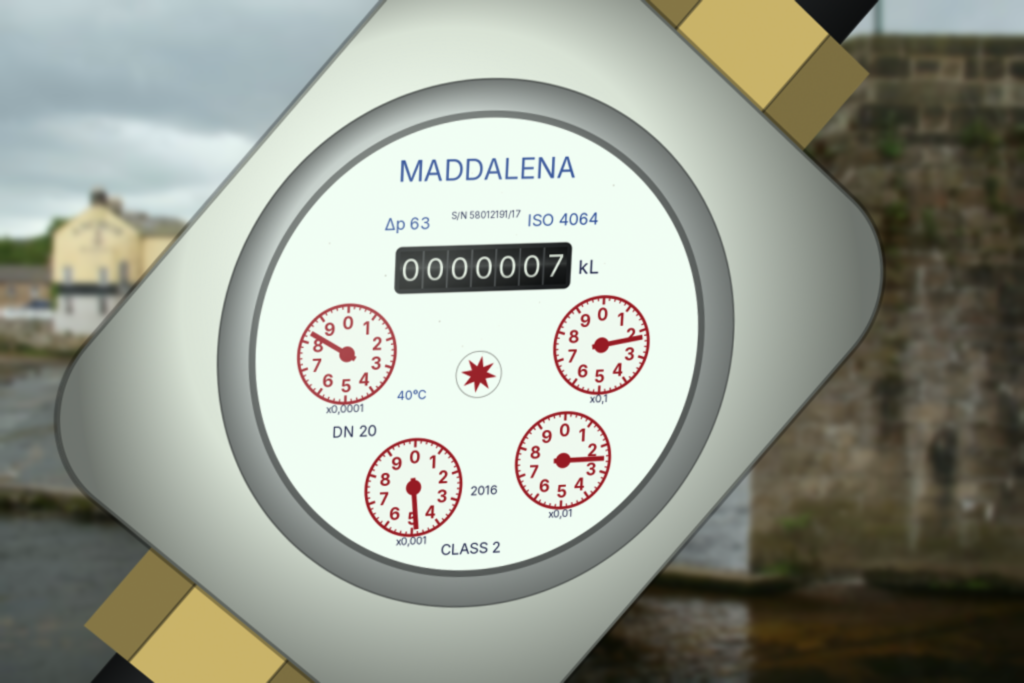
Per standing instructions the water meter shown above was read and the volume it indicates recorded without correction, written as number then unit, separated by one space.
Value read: 7.2248 kL
